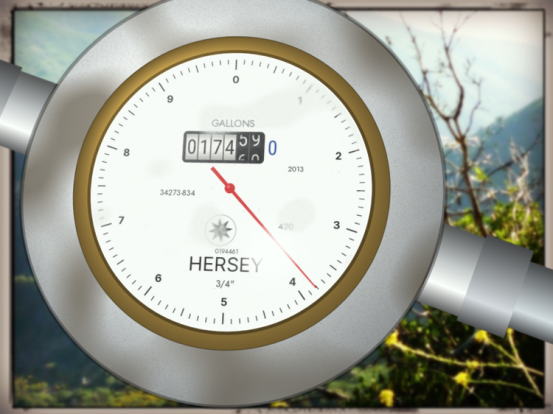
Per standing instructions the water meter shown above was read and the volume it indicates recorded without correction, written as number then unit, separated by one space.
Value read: 174593.8 gal
